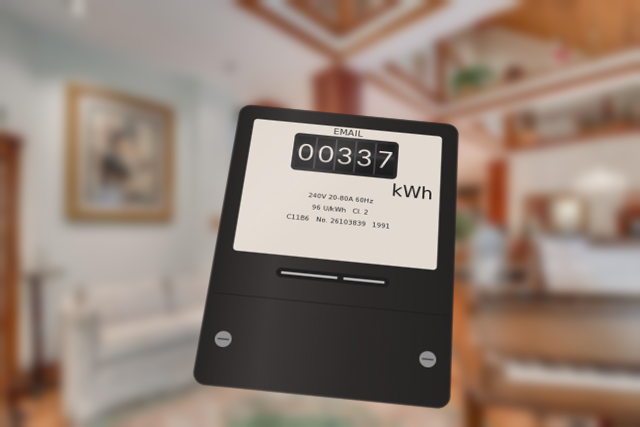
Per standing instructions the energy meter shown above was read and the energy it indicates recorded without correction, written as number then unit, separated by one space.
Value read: 337 kWh
